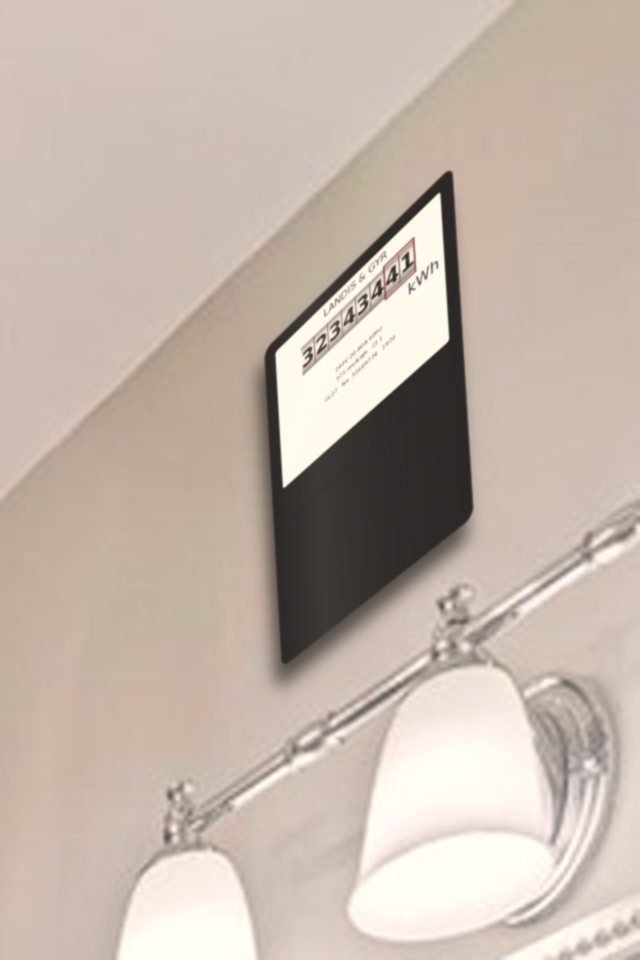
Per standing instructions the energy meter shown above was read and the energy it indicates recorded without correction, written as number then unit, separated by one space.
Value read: 323434.41 kWh
